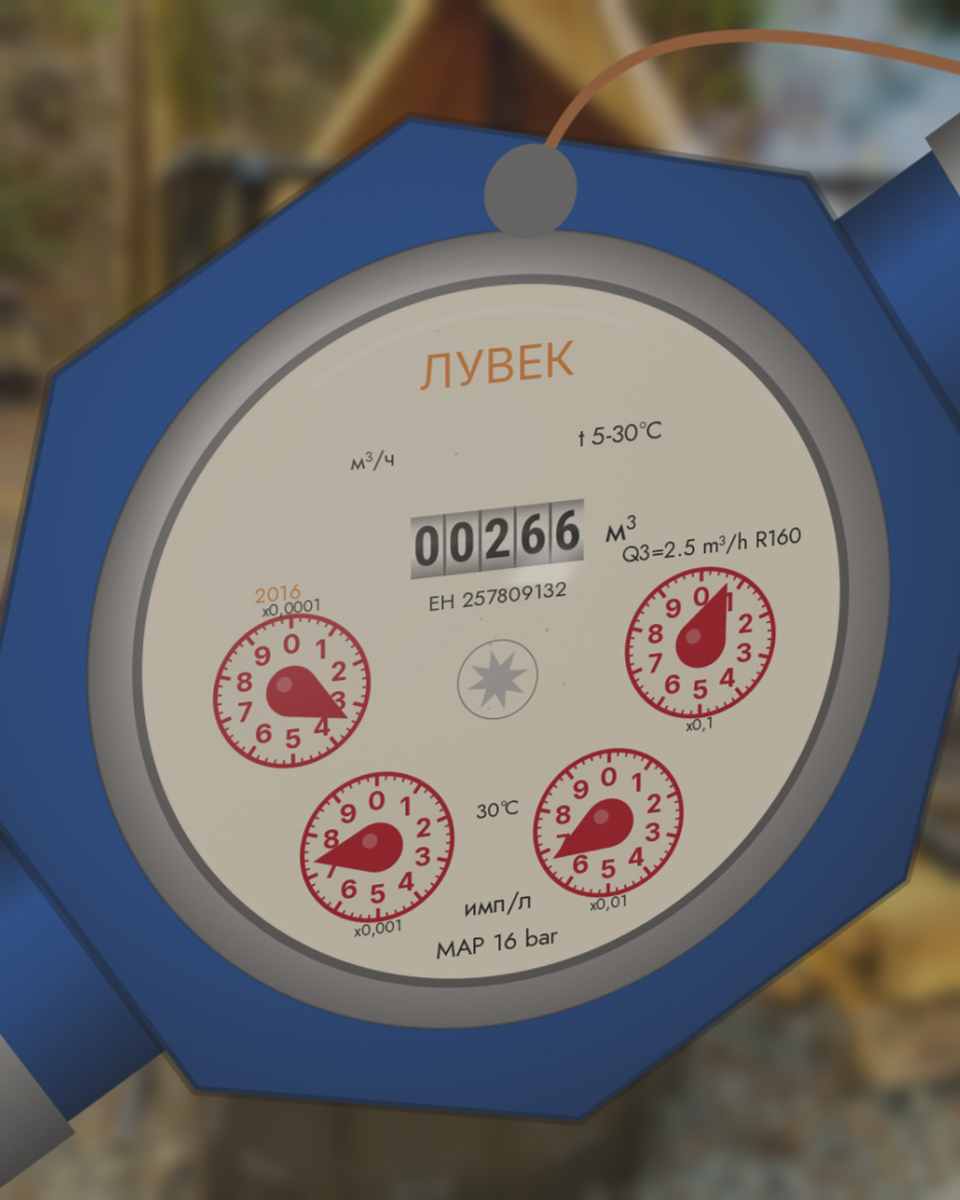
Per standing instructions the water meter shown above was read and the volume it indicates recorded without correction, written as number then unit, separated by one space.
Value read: 266.0673 m³
